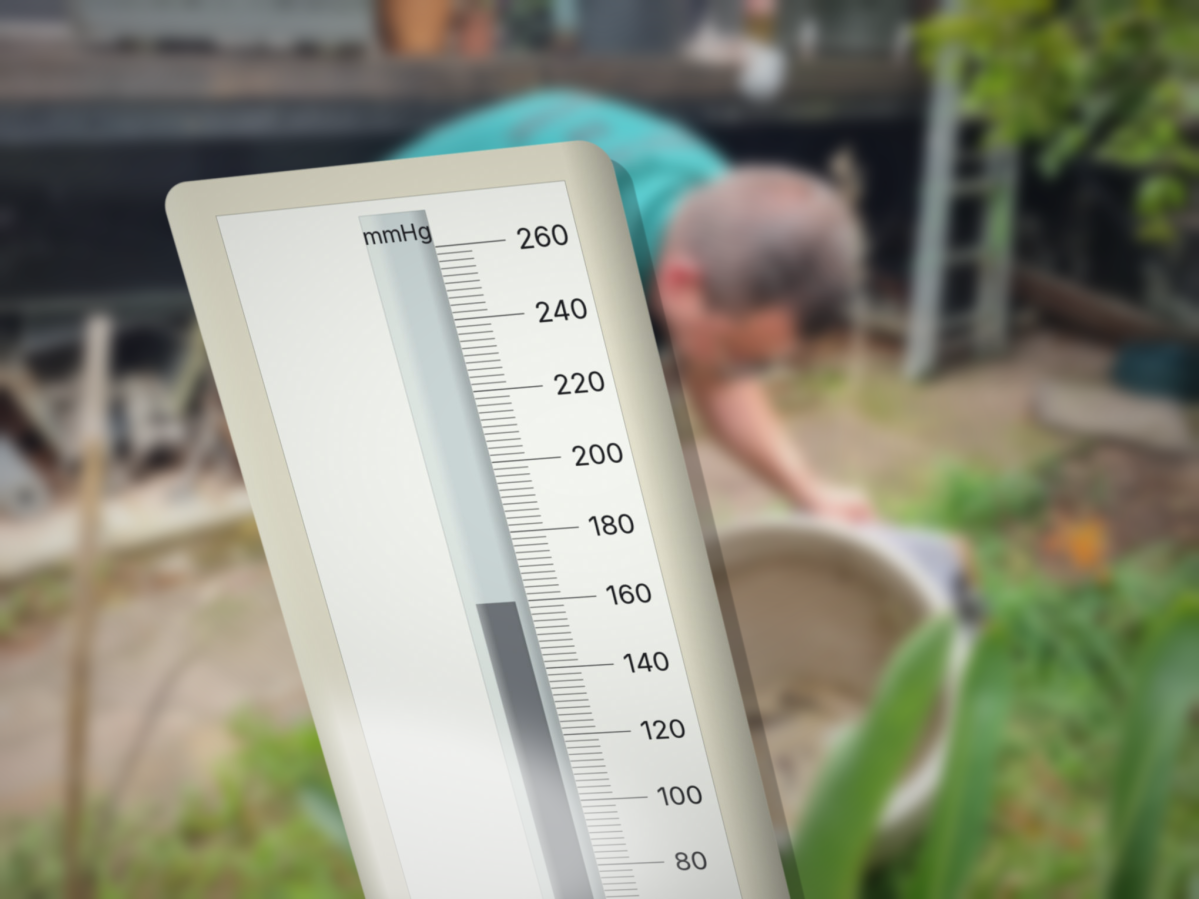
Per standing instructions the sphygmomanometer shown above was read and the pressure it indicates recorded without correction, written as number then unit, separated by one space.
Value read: 160 mmHg
